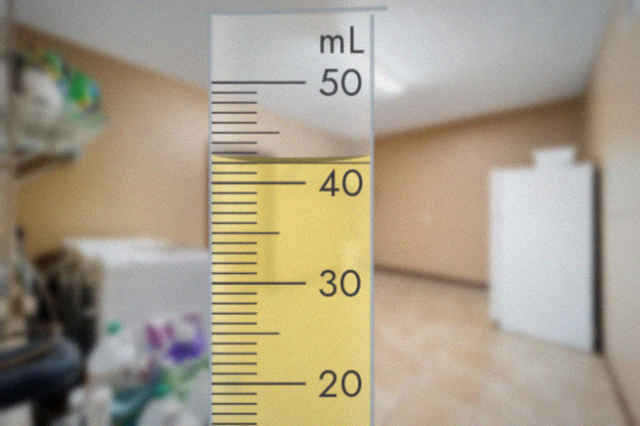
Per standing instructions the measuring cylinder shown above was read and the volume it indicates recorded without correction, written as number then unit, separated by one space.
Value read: 42 mL
